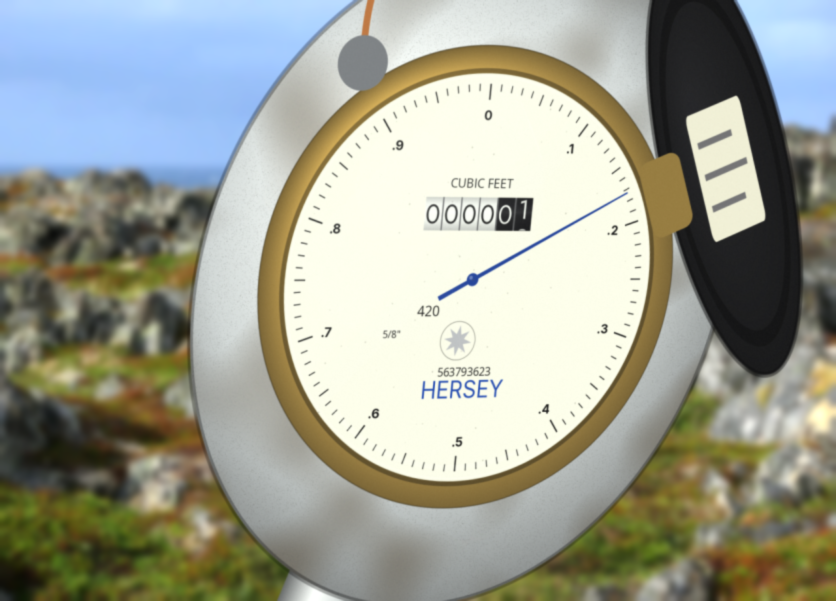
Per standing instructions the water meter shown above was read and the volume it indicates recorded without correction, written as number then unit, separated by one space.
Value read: 1.17 ft³
